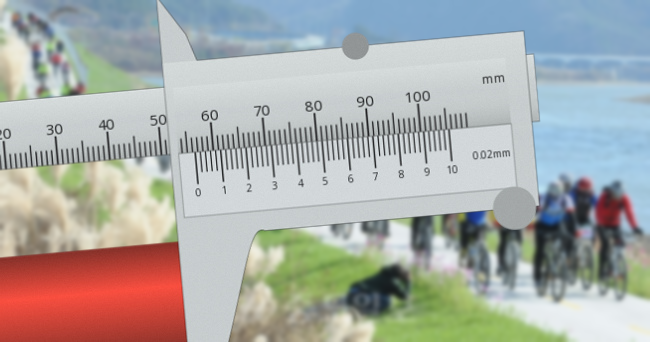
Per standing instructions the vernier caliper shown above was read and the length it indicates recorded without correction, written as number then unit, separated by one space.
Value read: 56.5 mm
